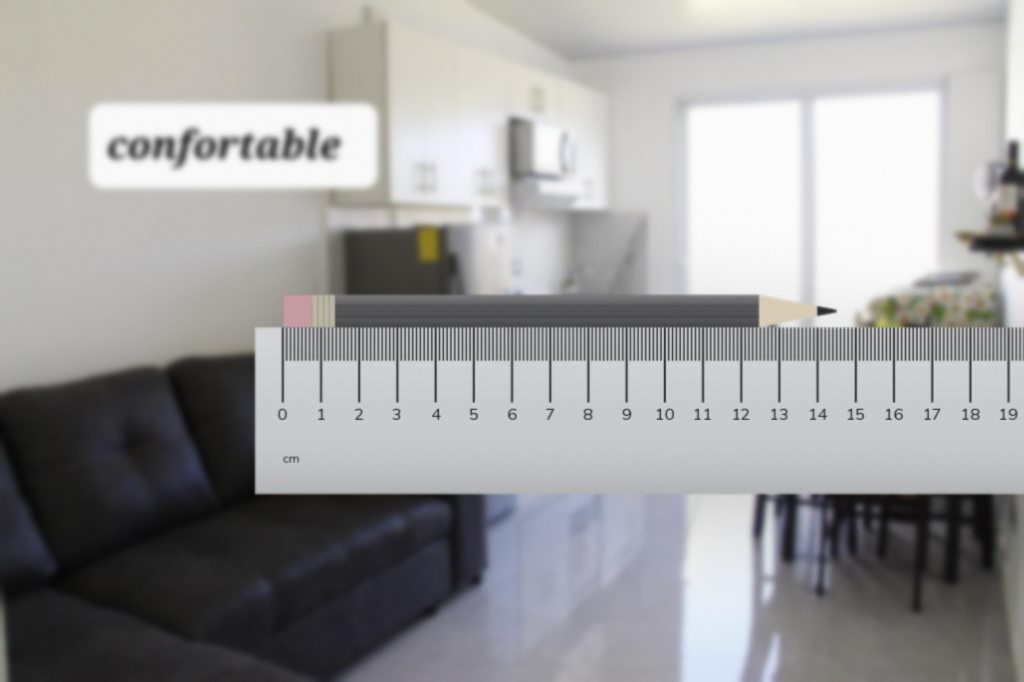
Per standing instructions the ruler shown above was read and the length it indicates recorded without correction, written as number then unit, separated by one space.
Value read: 14.5 cm
